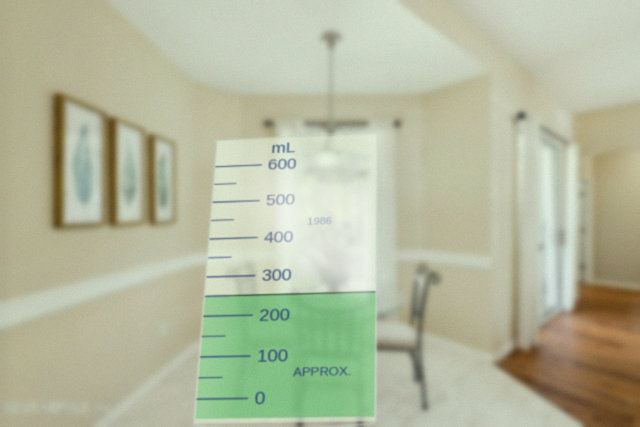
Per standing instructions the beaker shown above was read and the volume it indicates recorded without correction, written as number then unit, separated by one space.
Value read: 250 mL
